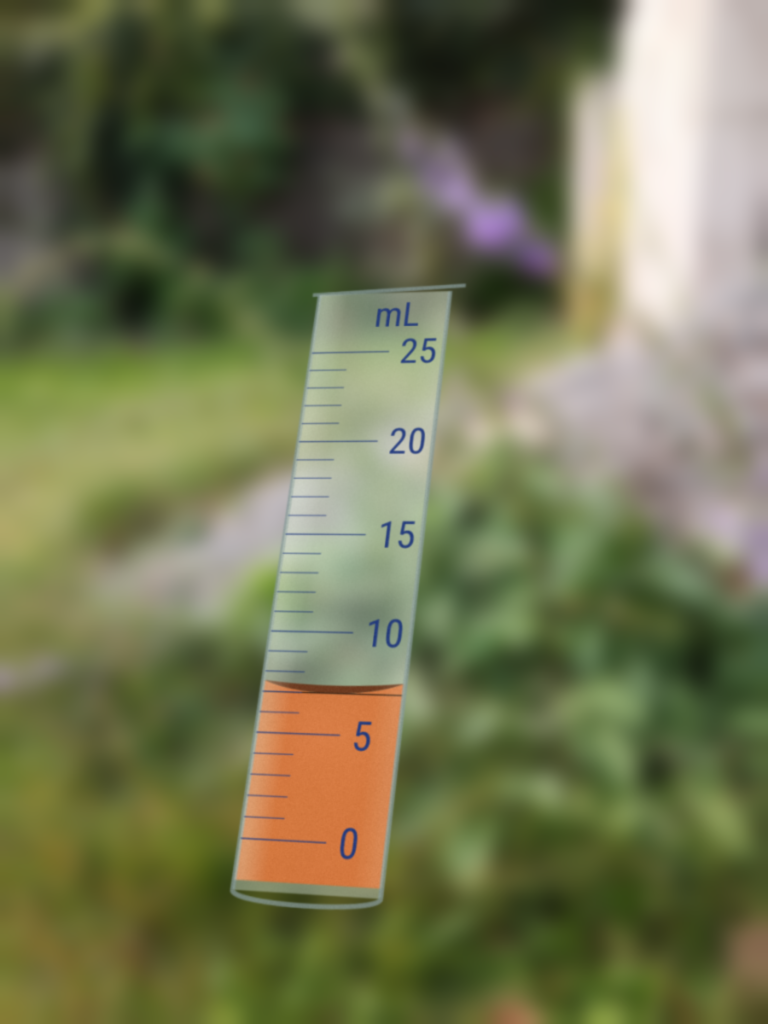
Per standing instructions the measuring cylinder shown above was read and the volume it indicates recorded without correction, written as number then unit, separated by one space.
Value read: 7 mL
